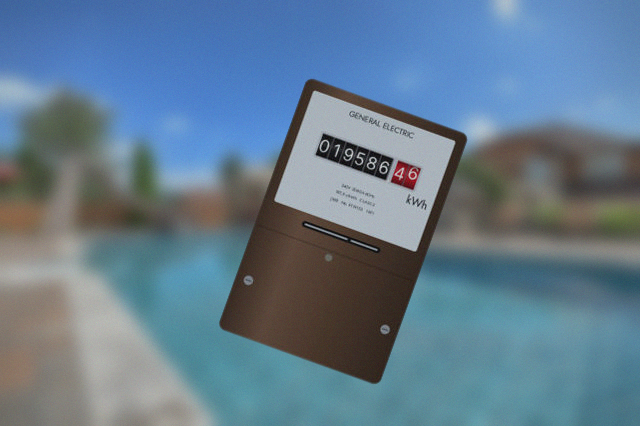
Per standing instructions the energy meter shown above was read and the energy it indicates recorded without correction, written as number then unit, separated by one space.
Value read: 19586.46 kWh
